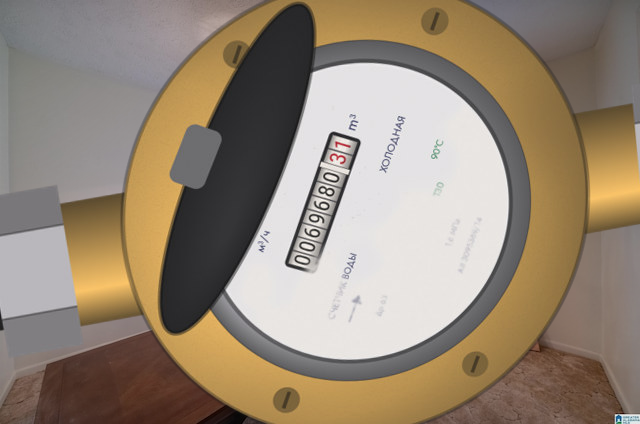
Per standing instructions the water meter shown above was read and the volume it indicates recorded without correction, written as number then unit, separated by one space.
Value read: 69680.31 m³
